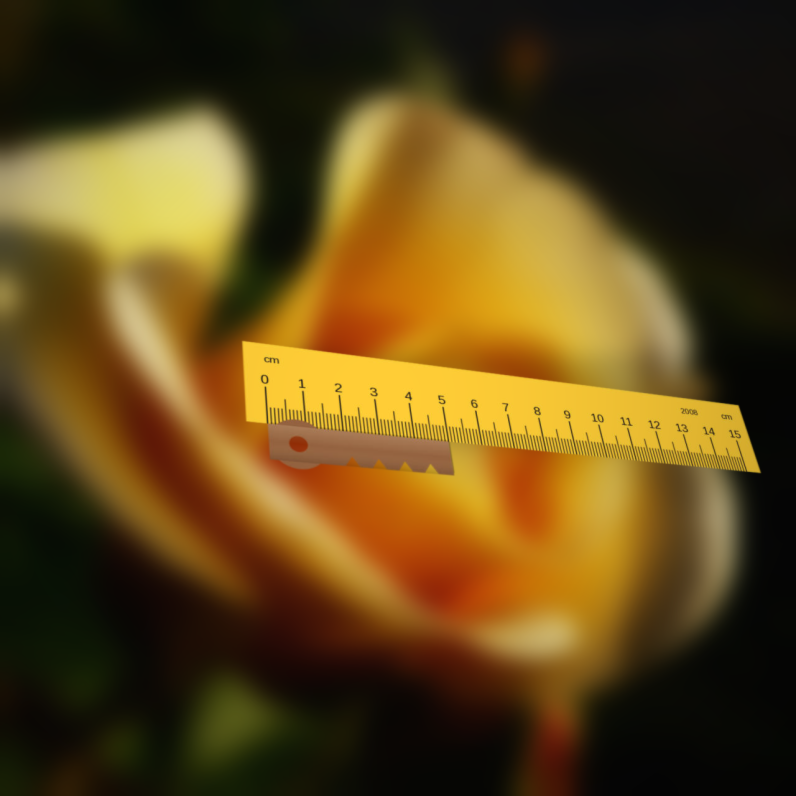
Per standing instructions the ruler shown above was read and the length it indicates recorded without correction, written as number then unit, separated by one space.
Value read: 5 cm
